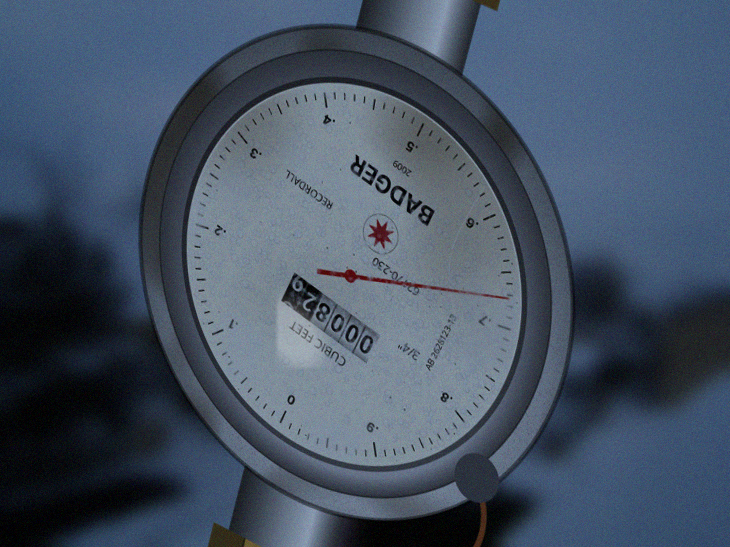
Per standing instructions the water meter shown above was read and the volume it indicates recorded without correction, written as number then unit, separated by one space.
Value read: 828.67 ft³
